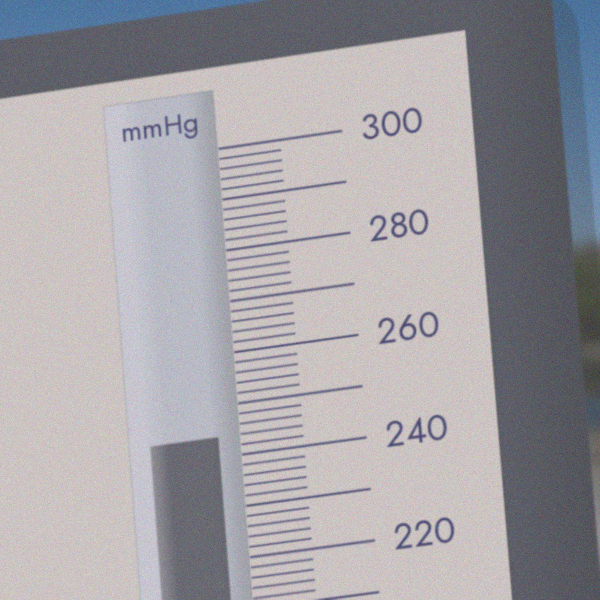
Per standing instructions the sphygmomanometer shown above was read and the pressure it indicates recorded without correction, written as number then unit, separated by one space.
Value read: 244 mmHg
